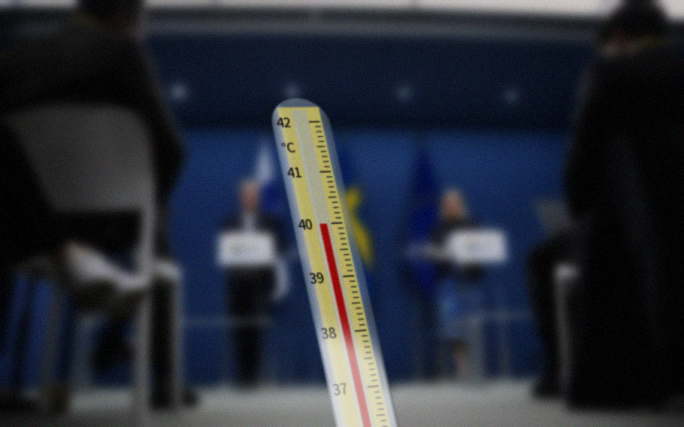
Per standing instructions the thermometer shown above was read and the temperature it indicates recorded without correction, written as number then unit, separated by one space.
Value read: 40 °C
